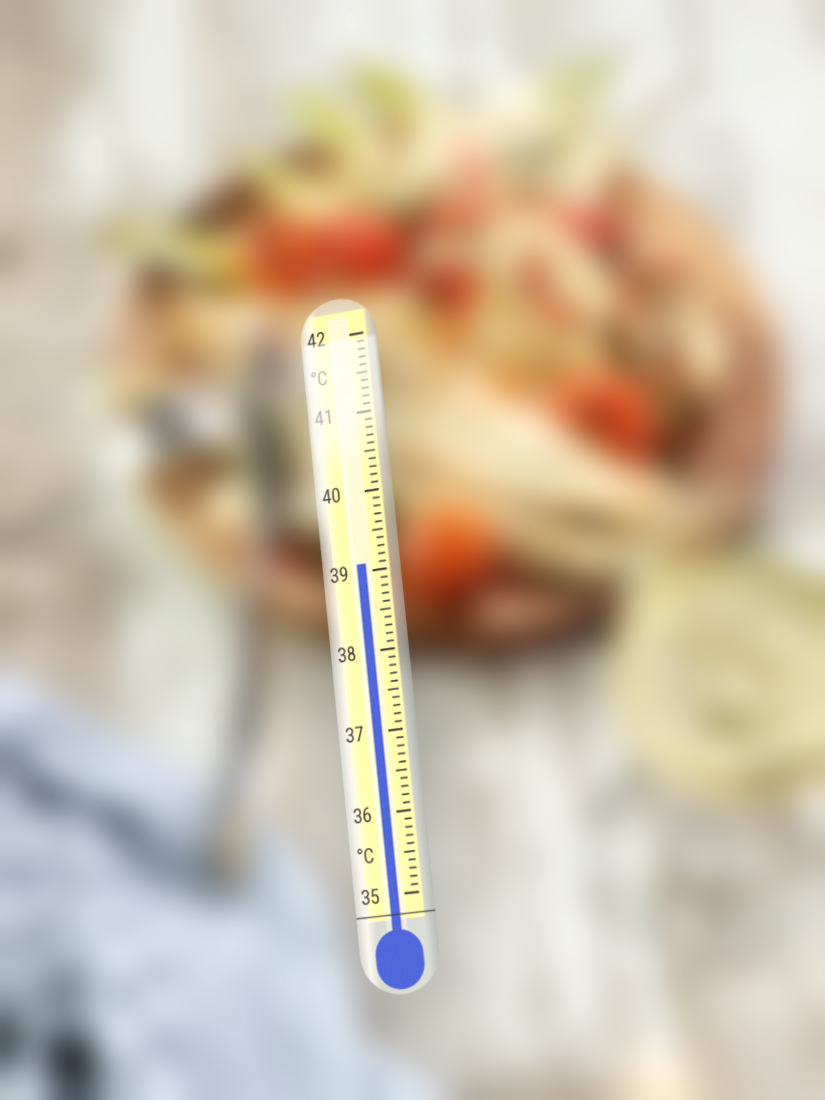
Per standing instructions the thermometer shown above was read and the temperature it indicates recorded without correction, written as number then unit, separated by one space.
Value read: 39.1 °C
